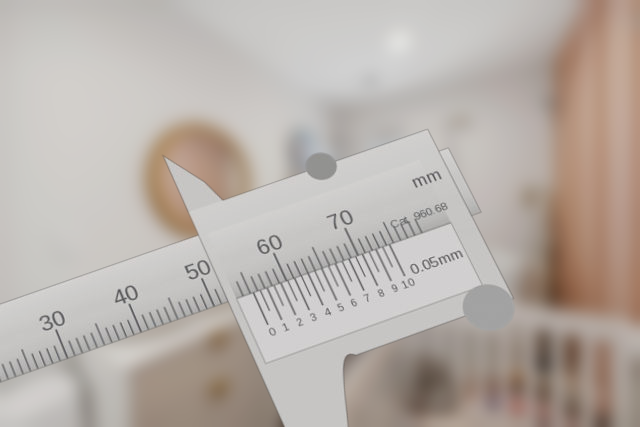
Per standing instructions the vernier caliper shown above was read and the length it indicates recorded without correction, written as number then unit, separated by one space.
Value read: 55.4 mm
